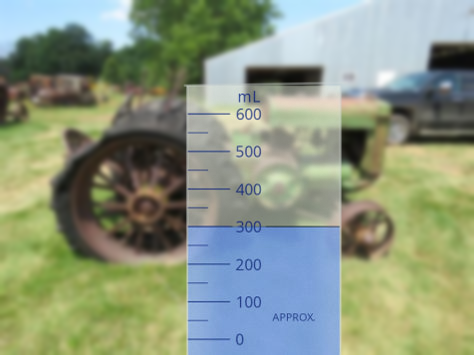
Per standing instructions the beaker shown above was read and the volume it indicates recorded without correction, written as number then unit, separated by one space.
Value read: 300 mL
